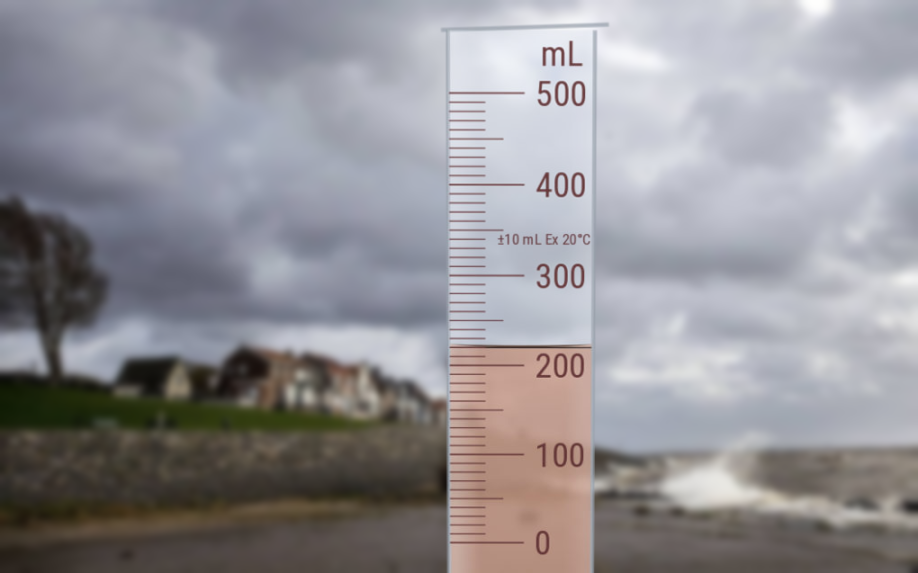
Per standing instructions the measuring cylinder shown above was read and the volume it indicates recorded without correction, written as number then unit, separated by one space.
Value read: 220 mL
